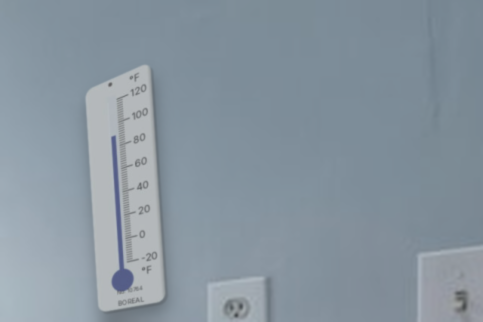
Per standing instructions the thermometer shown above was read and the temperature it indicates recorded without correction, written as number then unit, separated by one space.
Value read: 90 °F
